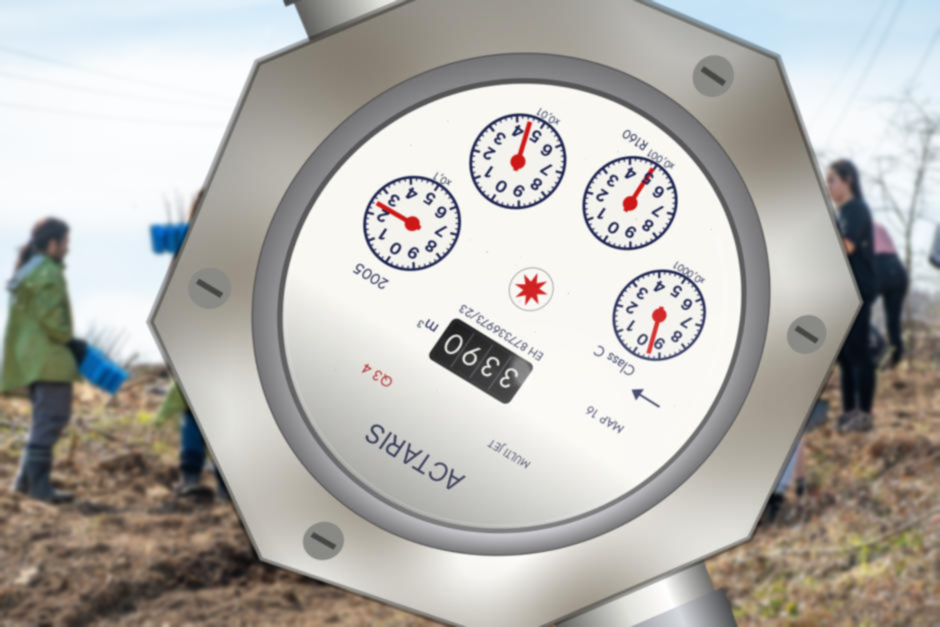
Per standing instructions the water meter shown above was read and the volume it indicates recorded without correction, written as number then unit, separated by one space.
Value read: 3390.2449 m³
